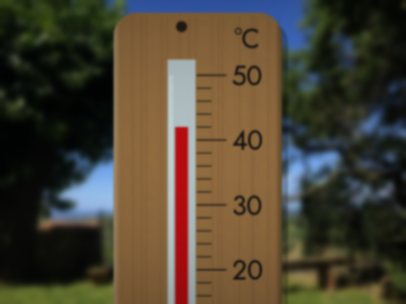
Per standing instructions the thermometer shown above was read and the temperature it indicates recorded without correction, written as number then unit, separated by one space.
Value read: 42 °C
